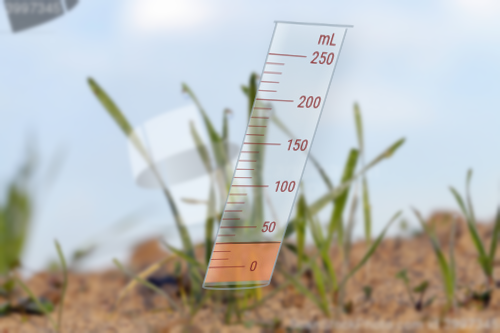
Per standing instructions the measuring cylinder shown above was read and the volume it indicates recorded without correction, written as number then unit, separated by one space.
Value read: 30 mL
